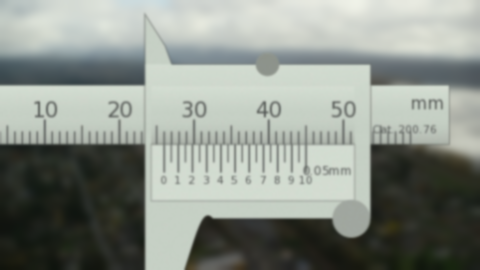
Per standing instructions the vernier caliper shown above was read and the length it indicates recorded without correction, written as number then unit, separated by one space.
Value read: 26.0 mm
